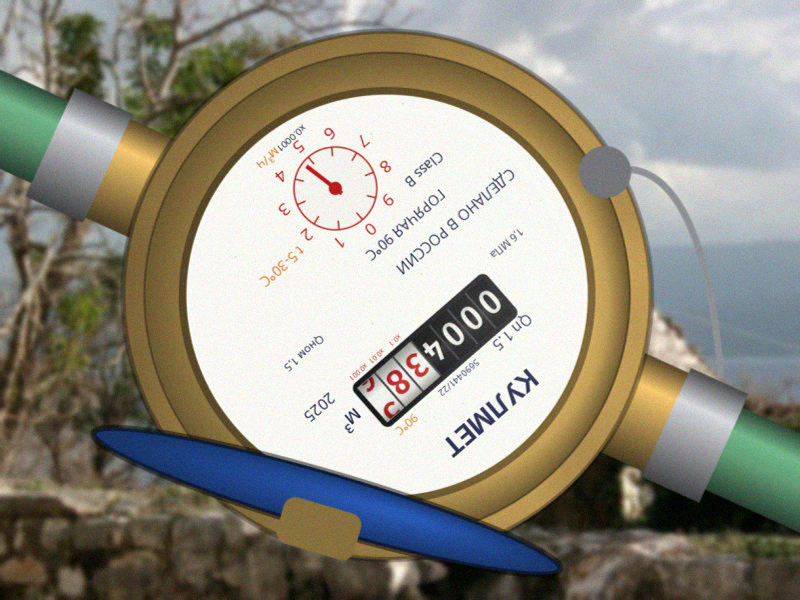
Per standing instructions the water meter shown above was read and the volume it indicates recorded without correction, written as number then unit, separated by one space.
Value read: 4.3854 m³
